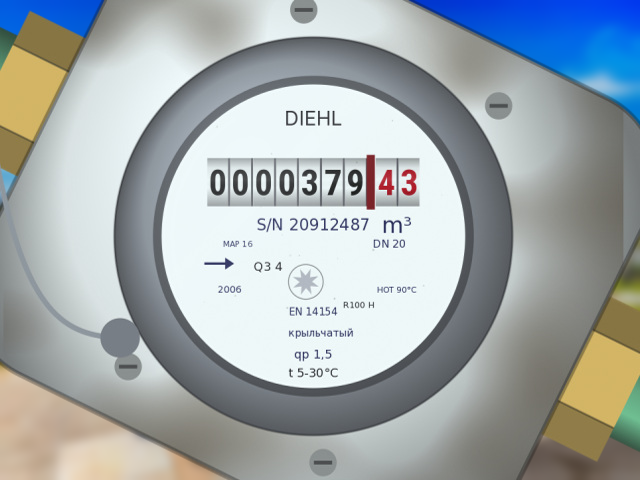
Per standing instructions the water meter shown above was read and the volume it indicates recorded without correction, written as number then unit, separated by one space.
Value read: 379.43 m³
